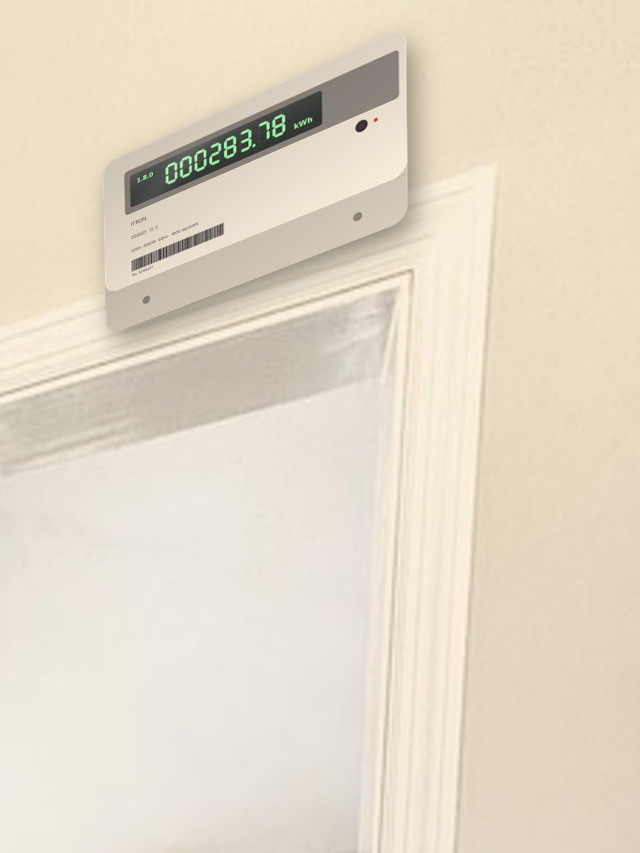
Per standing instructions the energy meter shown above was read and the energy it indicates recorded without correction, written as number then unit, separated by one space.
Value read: 283.78 kWh
